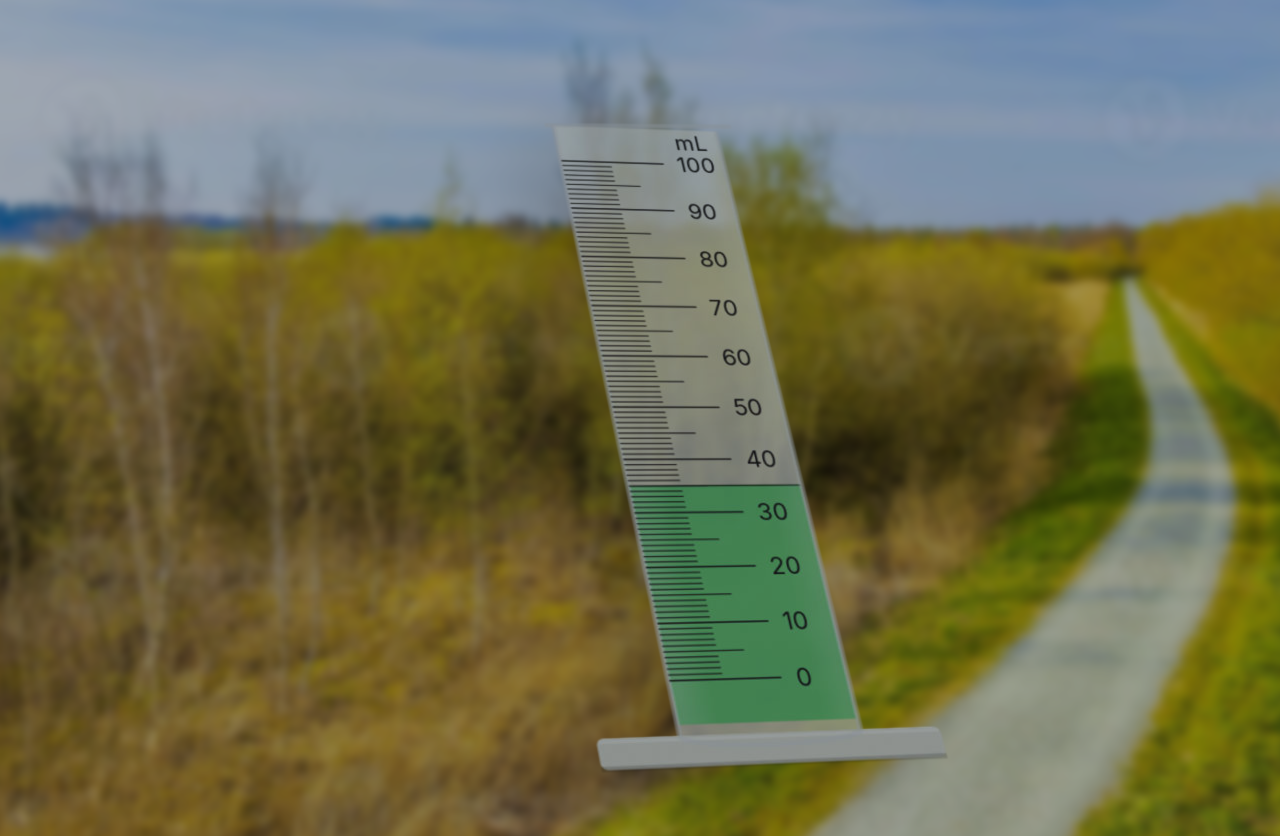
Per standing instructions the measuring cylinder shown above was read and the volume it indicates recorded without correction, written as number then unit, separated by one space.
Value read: 35 mL
